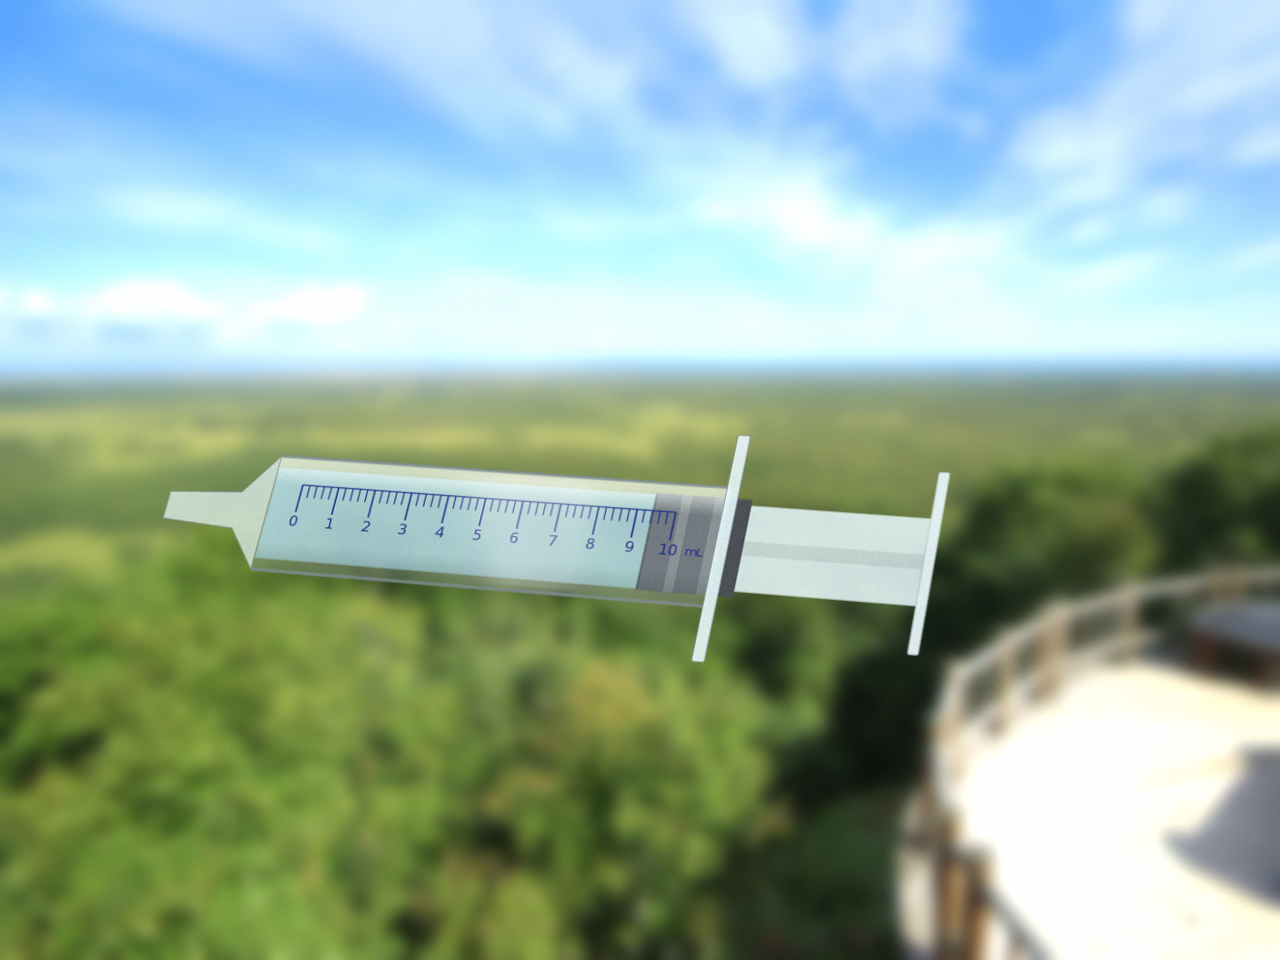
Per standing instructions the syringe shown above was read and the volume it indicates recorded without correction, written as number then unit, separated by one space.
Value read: 9.4 mL
